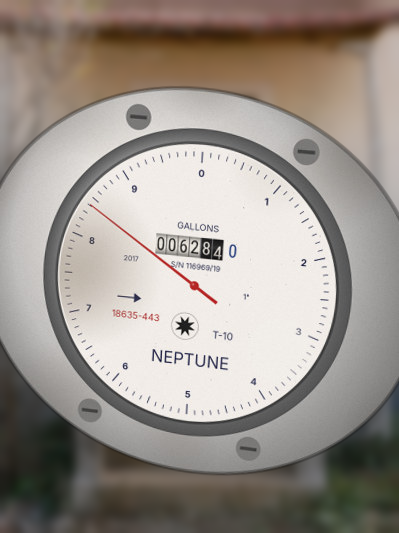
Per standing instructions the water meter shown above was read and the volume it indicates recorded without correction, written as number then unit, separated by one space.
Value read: 62838.4 gal
